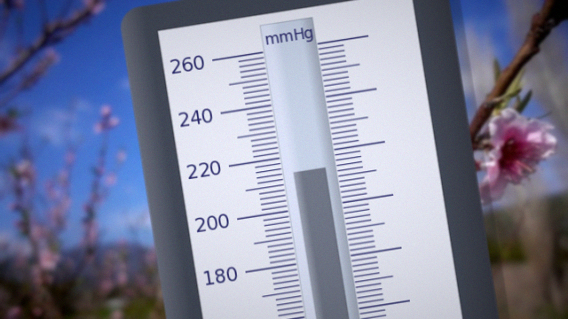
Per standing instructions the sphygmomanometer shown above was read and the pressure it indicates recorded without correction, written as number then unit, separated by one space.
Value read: 214 mmHg
